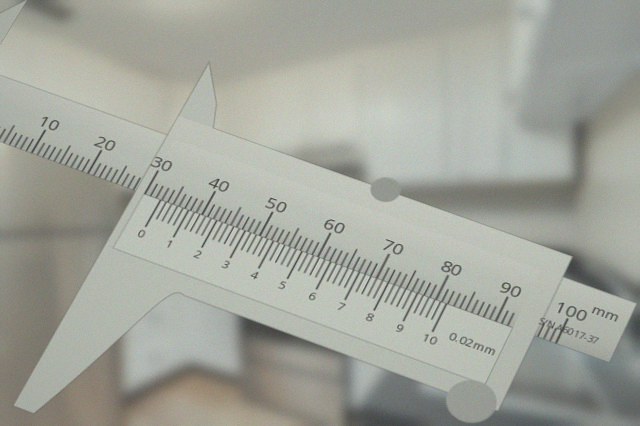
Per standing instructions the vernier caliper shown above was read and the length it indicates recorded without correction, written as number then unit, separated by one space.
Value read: 32.8 mm
